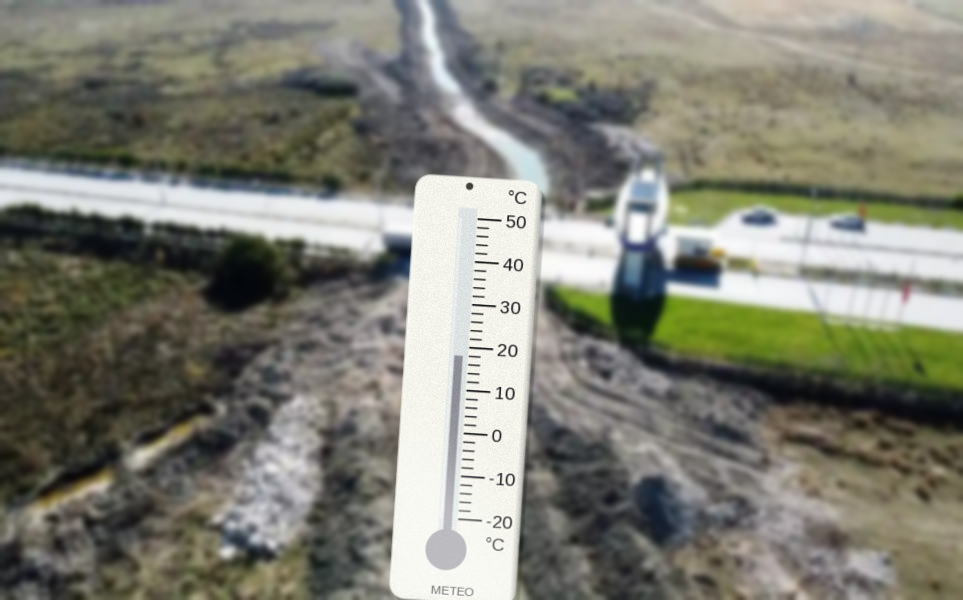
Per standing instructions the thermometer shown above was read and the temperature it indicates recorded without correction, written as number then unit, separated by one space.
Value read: 18 °C
